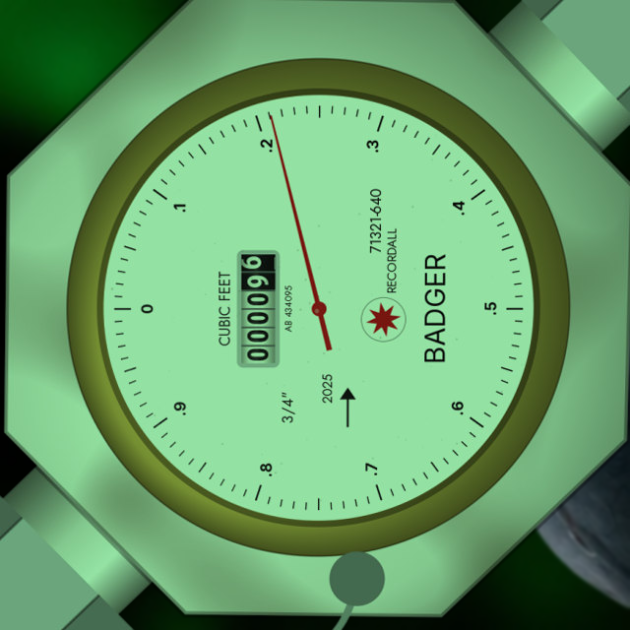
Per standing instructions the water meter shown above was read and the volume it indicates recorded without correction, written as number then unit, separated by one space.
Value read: 96.21 ft³
